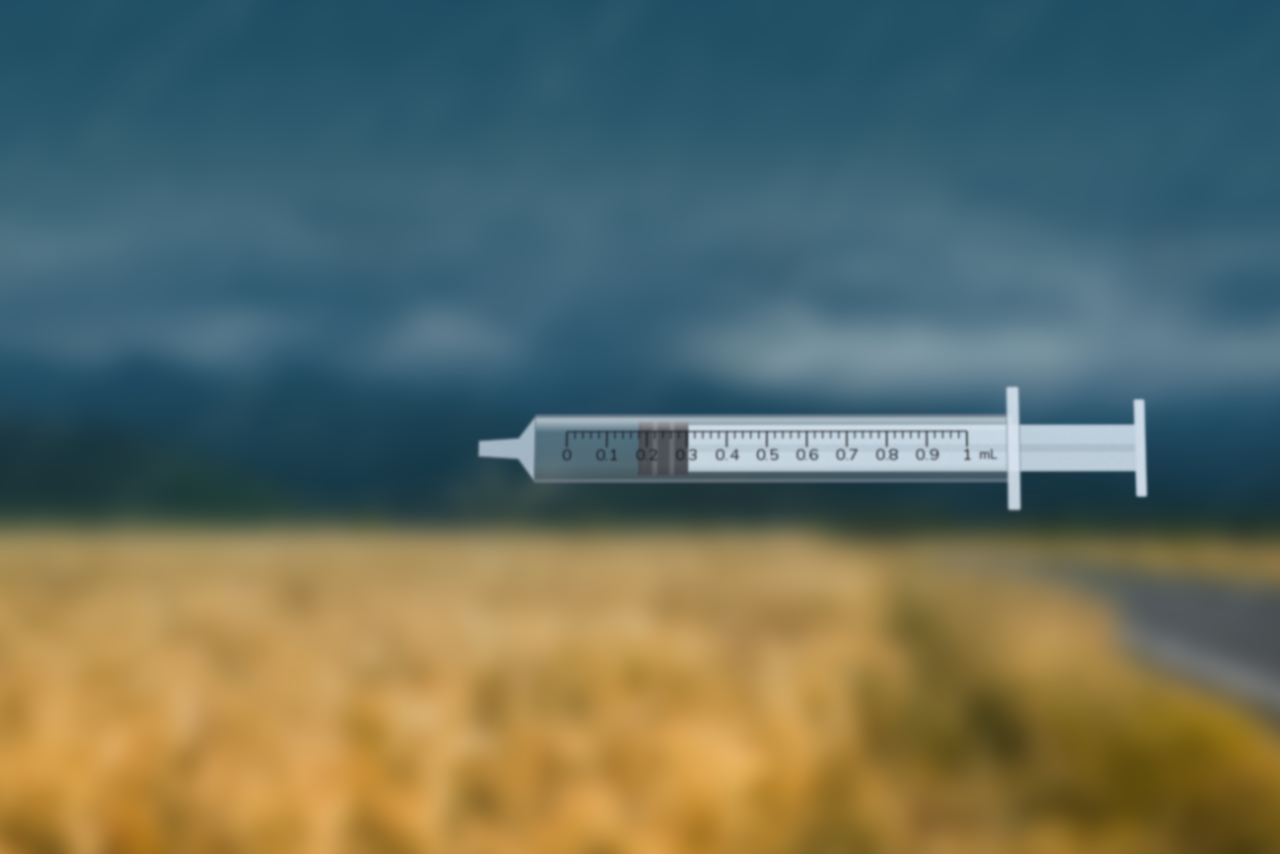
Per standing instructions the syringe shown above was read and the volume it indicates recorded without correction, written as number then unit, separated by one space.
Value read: 0.18 mL
